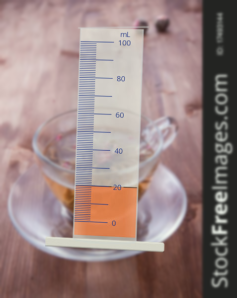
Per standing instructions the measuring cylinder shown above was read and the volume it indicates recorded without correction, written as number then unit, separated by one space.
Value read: 20 mL
